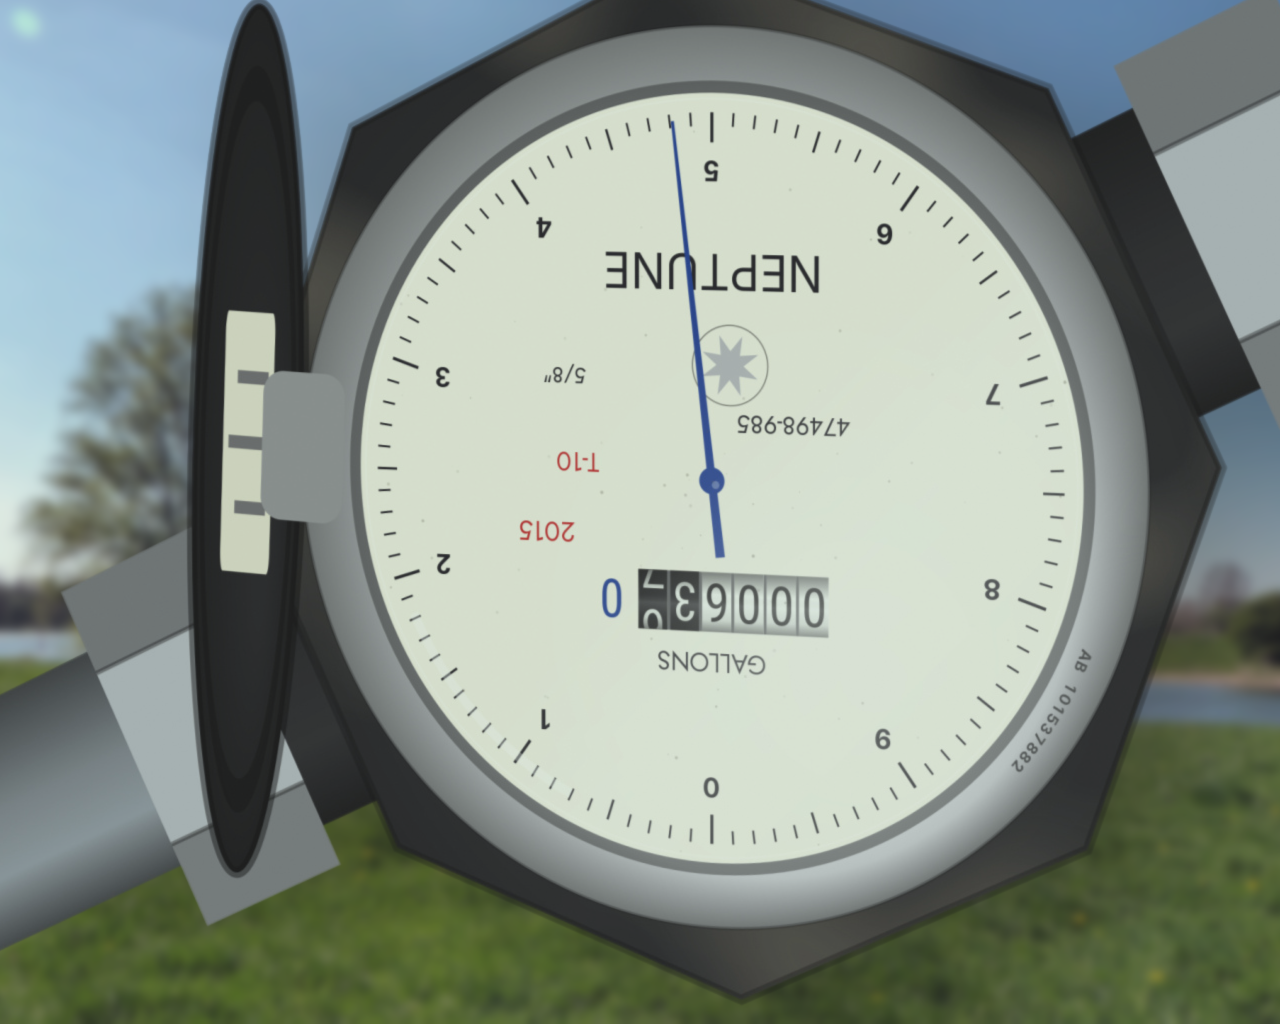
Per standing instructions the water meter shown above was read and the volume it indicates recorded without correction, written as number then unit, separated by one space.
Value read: 6364.8 gal
